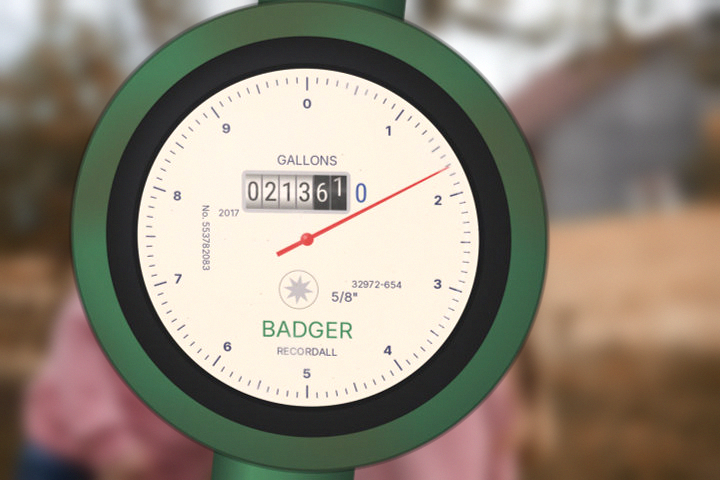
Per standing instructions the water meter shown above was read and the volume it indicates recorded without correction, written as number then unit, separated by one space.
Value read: 213611.7 gal
